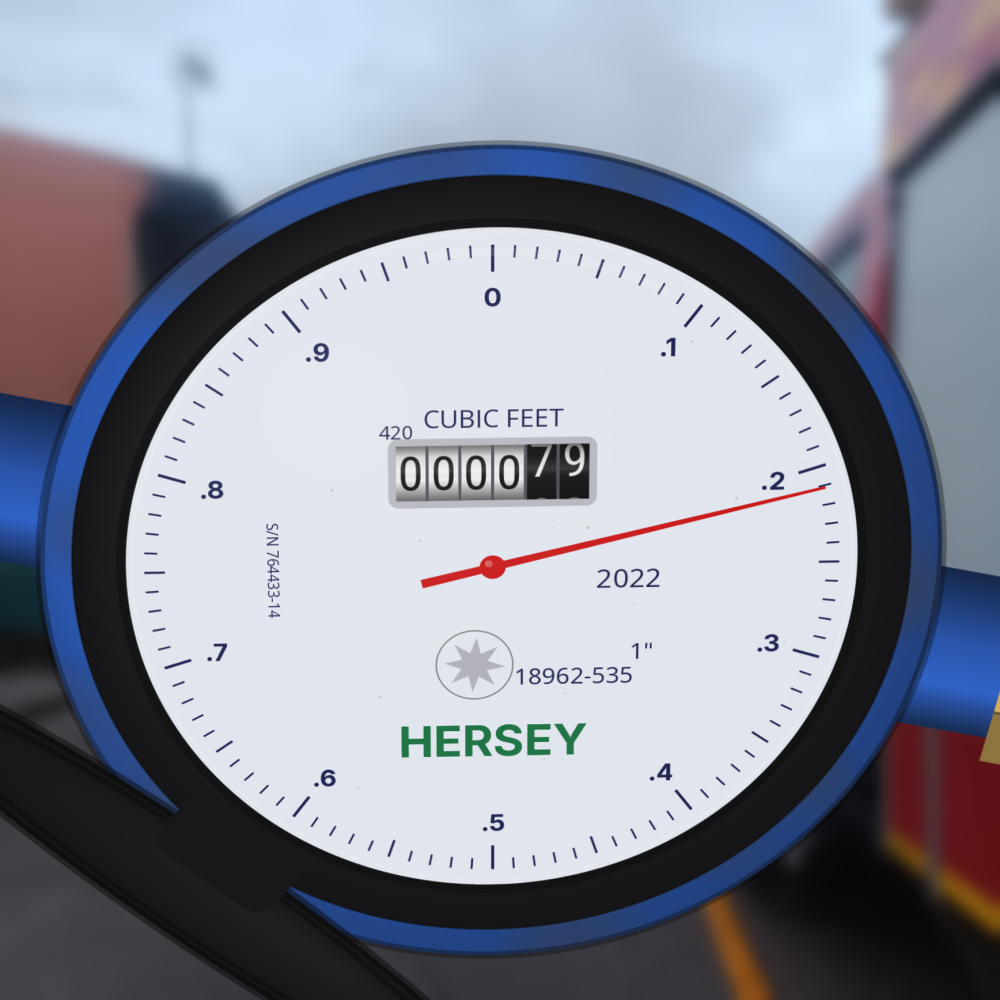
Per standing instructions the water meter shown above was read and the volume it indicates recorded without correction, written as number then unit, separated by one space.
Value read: 79.21 ft³
